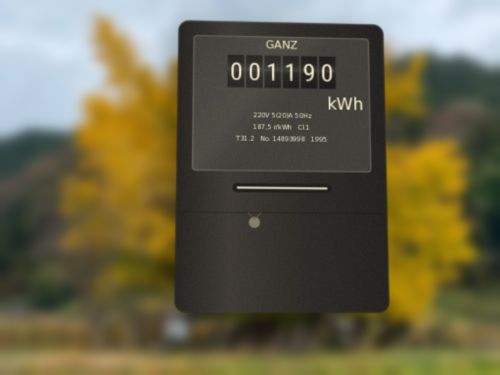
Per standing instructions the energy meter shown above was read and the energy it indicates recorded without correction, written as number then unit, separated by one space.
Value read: 1190 kWh
